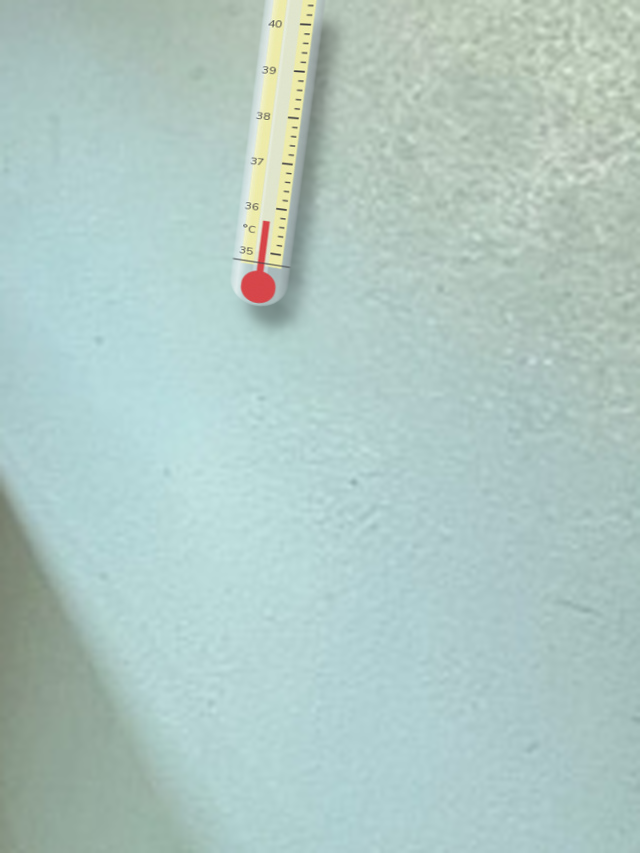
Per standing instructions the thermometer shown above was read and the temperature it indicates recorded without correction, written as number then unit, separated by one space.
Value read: 35.7 °C
